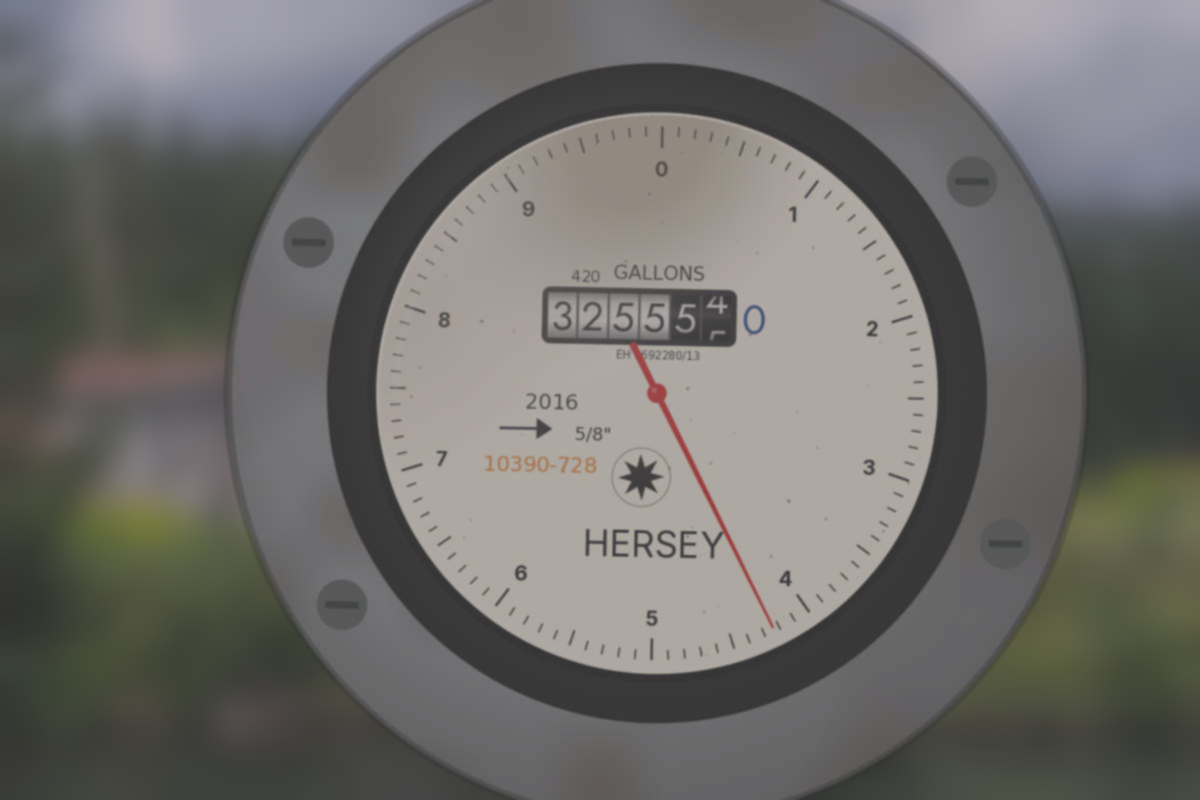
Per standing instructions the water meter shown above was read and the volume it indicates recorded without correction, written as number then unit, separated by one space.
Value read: 3255544.2 gal
